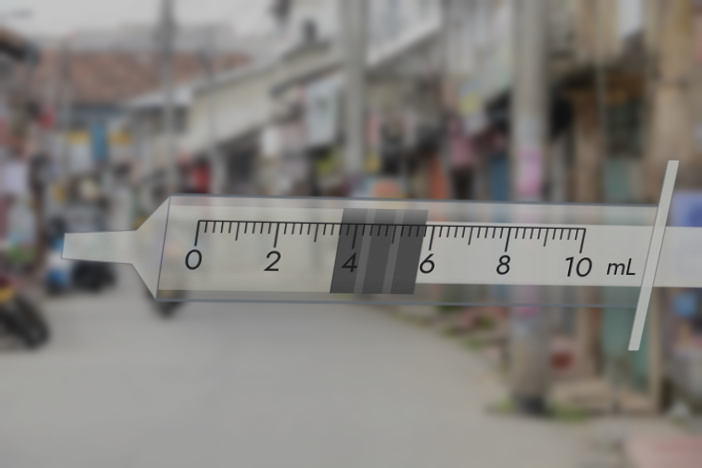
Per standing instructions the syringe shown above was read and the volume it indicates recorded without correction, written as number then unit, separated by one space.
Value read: 3.6 mL
